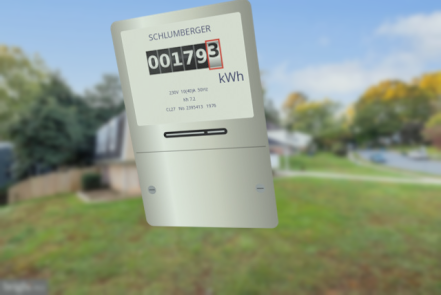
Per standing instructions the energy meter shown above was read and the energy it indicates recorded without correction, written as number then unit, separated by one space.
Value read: 179.3 kWh
